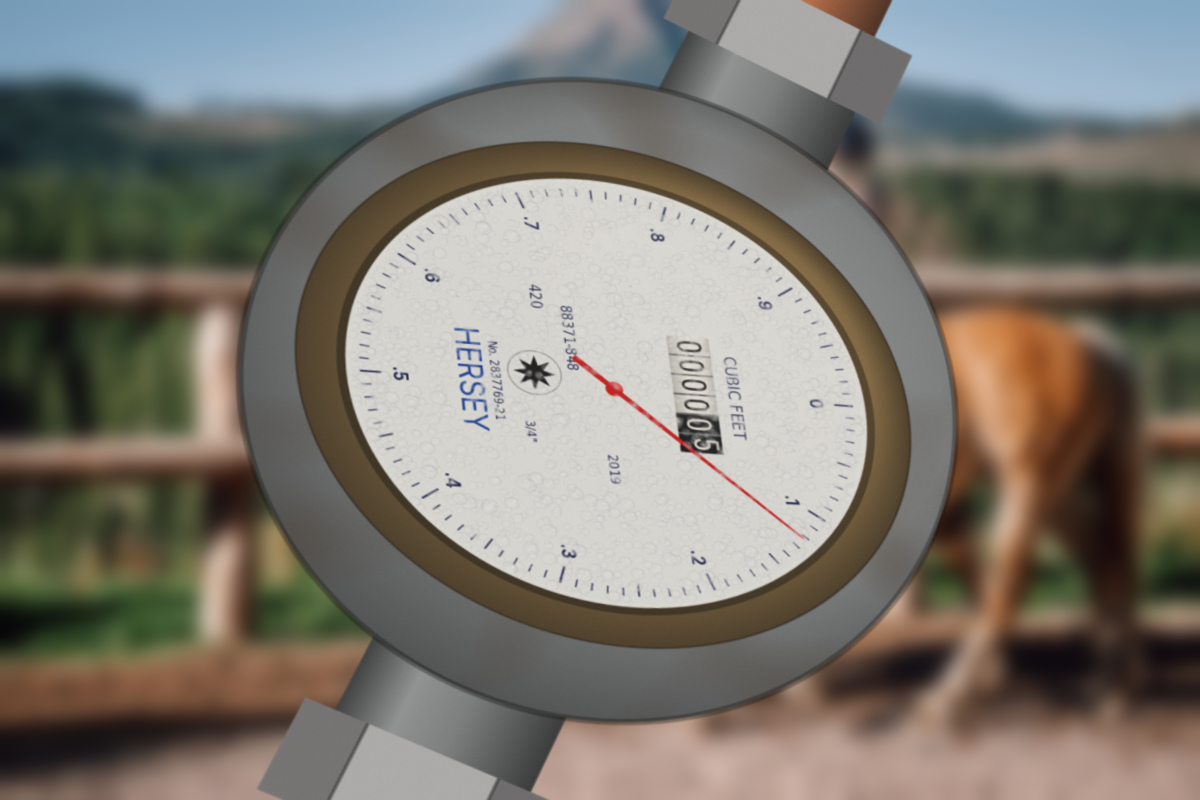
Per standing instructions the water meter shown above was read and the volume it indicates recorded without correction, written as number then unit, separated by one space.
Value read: 5.12 ft³
